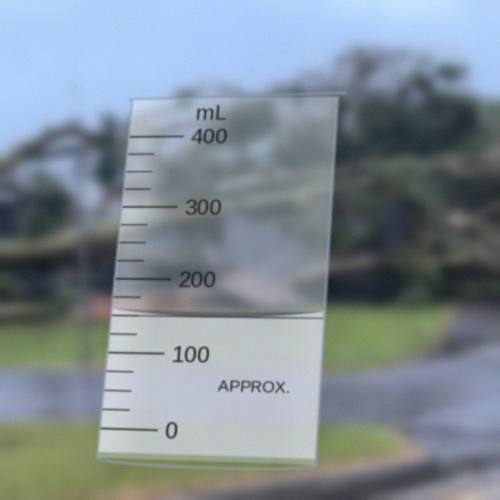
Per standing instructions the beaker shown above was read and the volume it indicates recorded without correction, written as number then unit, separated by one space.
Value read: 150 mL
